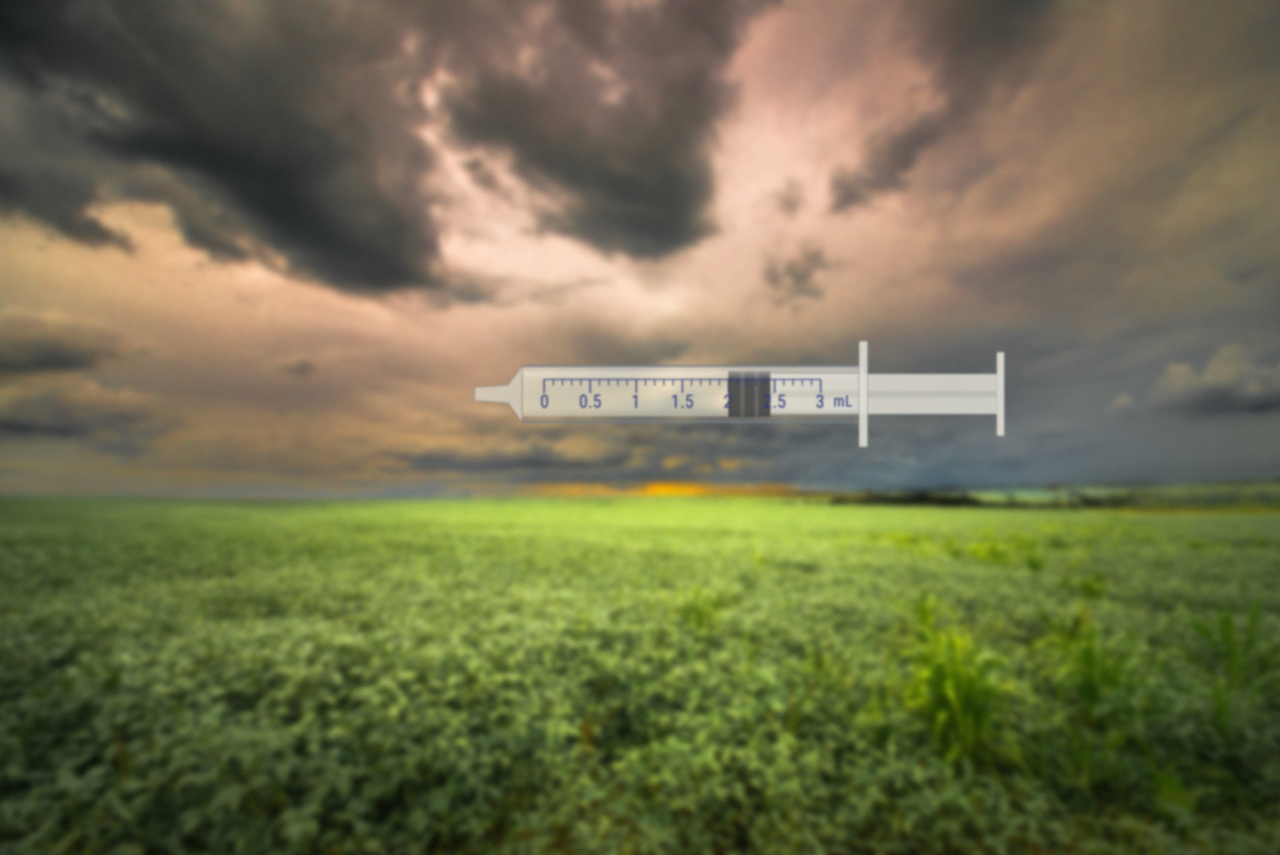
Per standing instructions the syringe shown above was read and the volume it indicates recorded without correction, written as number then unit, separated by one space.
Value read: 2 mL
